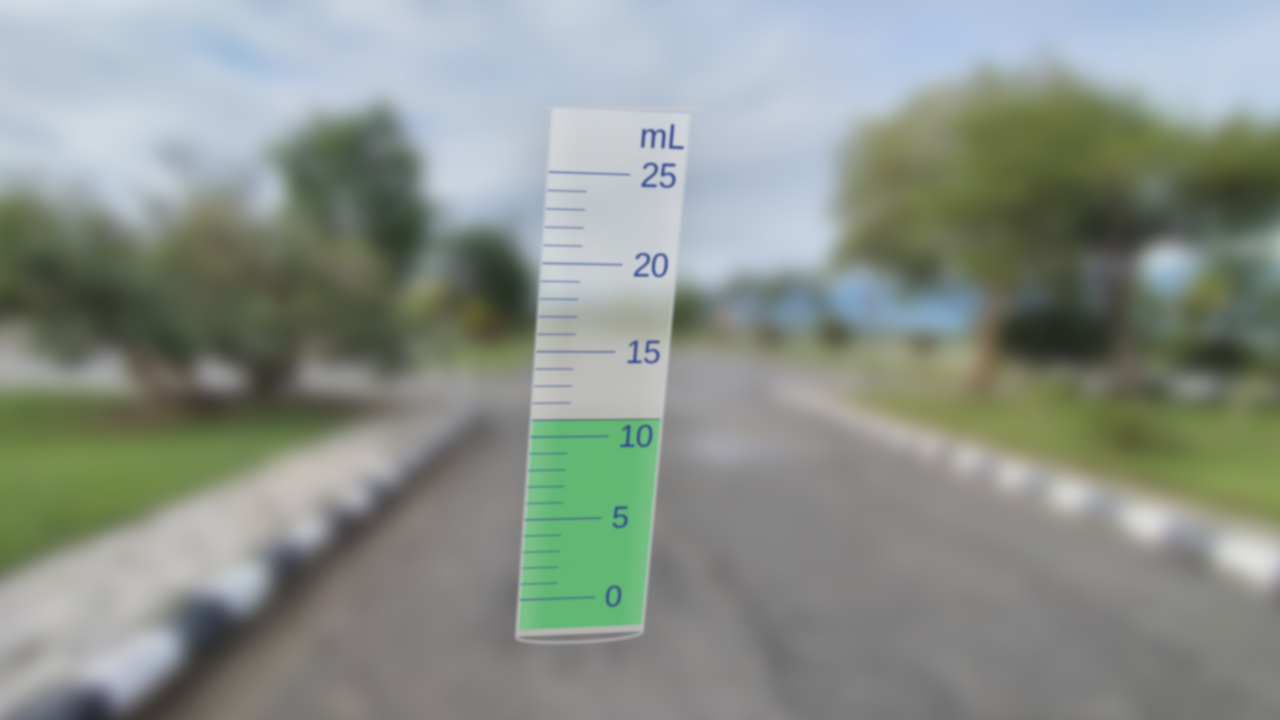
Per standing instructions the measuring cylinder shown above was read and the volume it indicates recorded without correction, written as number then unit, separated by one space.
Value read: 11 mL
